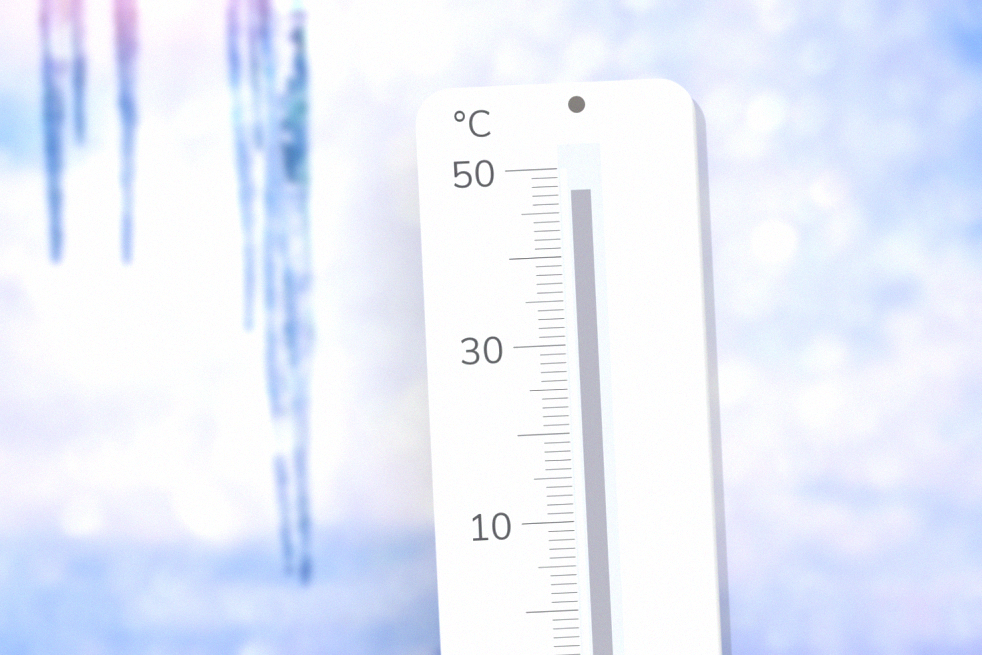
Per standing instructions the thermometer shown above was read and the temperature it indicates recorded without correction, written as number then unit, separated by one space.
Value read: 47.5 °C
